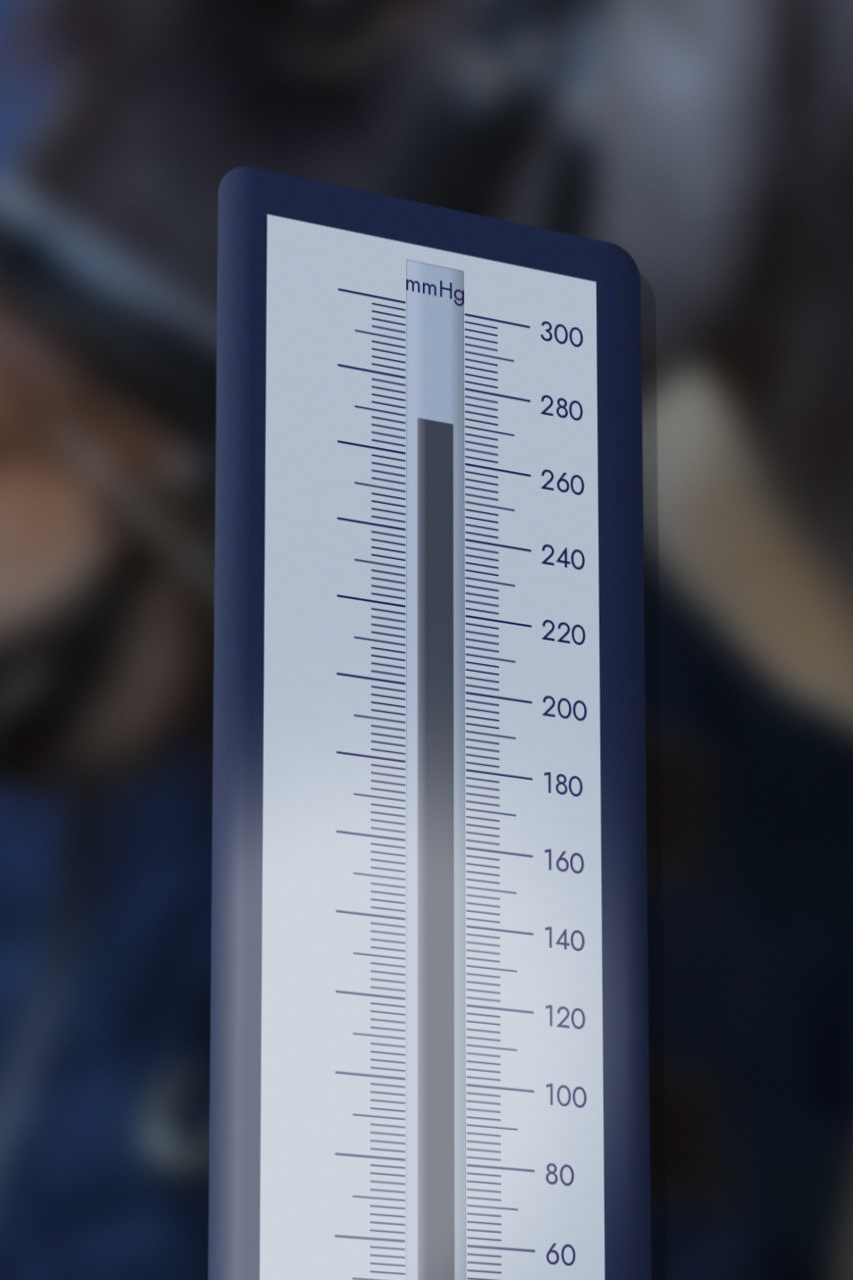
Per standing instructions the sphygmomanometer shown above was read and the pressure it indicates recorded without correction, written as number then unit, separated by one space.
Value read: 270 mmHg
